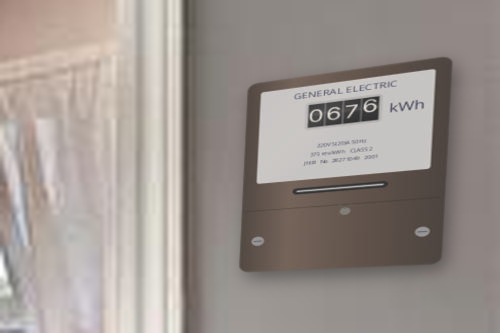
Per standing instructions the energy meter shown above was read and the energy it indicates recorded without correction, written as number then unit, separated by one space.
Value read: 676 kWh
